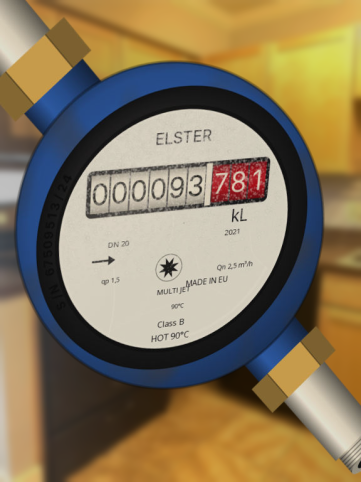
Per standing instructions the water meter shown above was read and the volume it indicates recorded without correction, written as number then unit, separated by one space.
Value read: 93.781 kL
